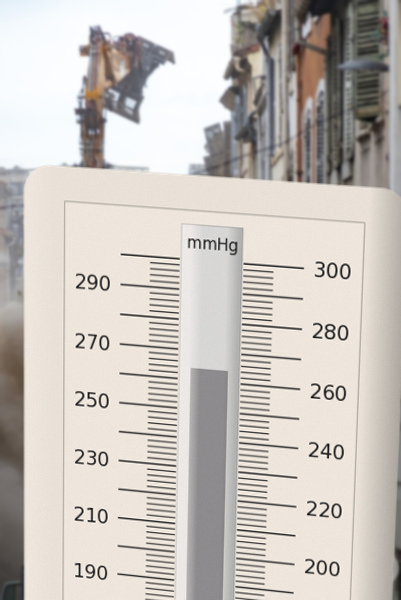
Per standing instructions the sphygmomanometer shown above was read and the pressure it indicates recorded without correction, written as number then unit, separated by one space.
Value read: 264 mmHg
